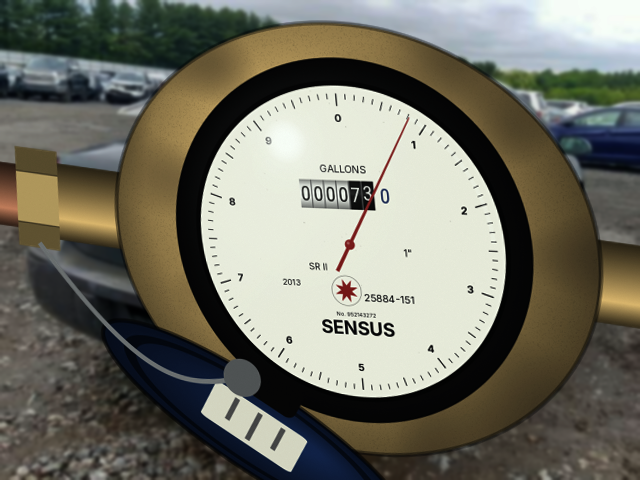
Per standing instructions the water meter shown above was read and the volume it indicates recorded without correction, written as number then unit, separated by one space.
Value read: 730.8 gal
